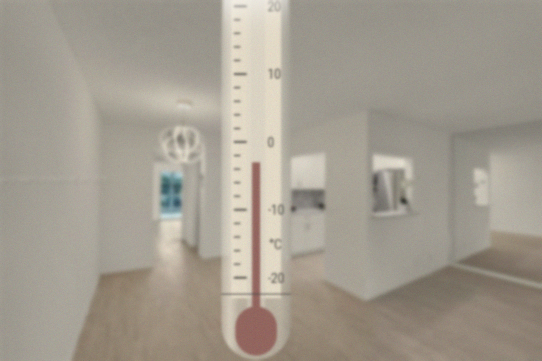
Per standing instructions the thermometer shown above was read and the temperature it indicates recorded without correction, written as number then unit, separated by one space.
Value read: -3 °C
